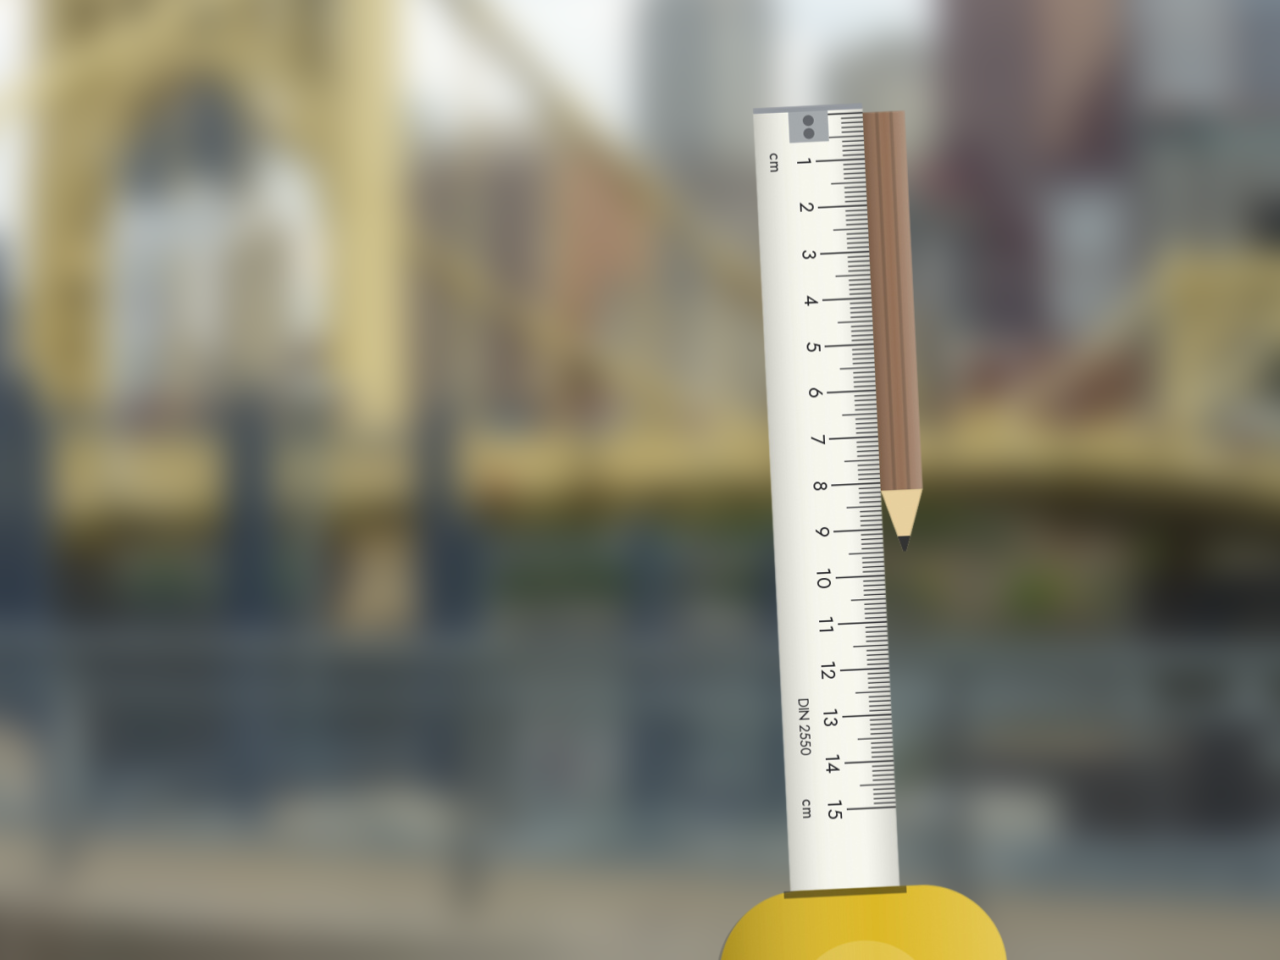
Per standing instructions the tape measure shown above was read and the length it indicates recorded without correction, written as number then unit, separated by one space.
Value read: 9.5 cm
